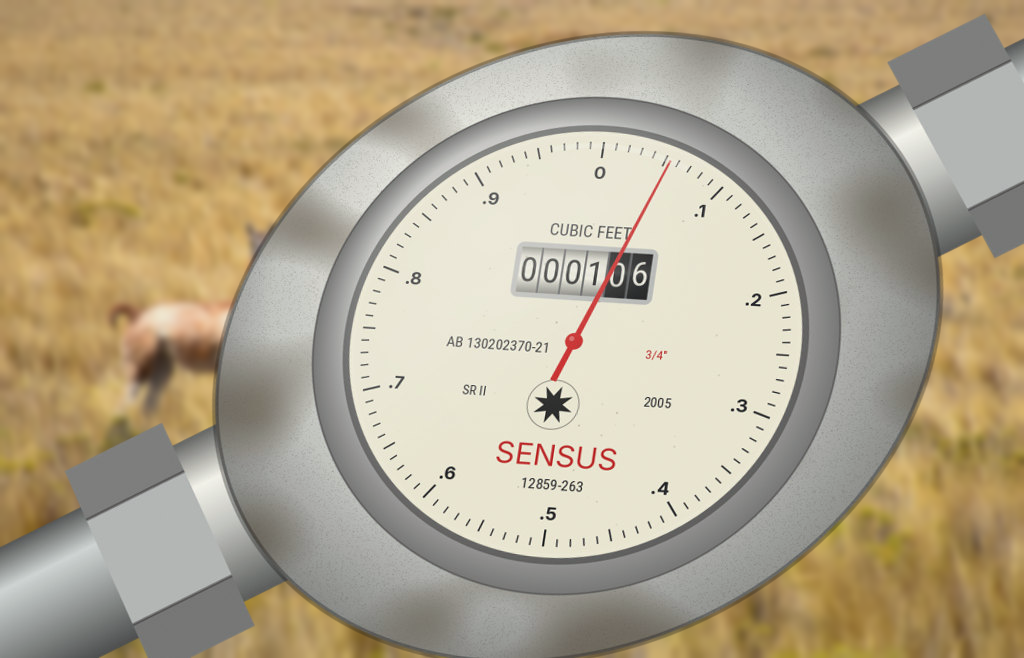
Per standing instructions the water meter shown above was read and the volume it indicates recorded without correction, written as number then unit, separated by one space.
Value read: 106.05 ft³
